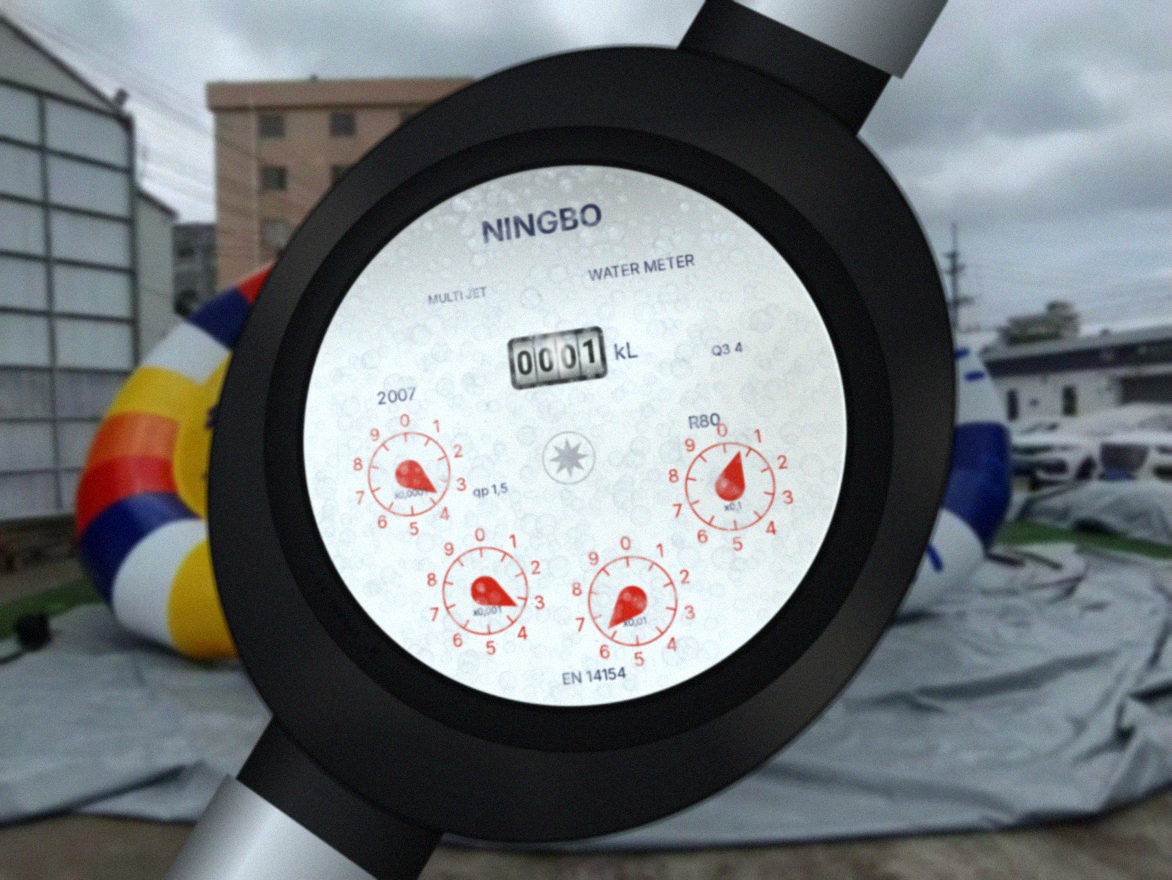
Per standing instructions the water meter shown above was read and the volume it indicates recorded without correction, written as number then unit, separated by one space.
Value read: 1.0633 kL
